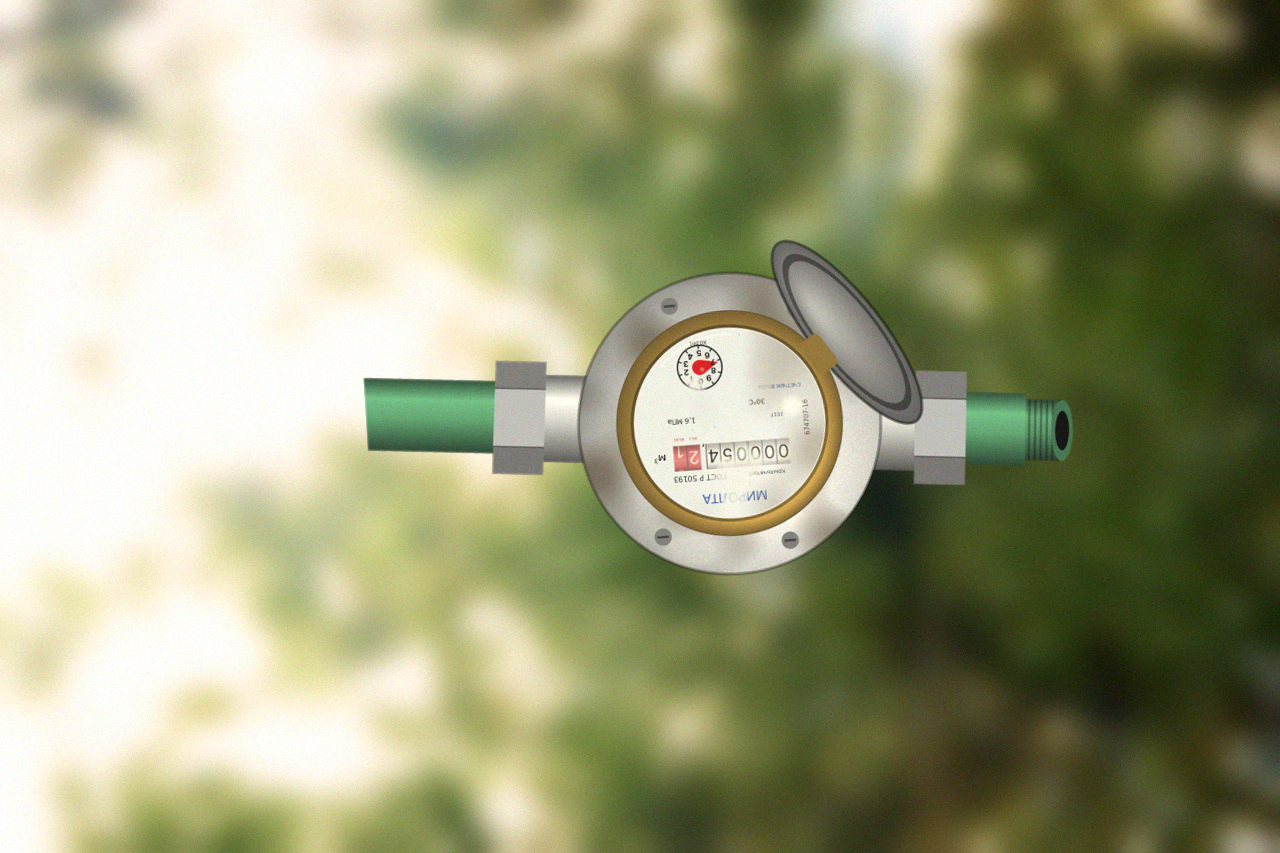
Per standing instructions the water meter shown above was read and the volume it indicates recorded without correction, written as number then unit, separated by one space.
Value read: 54.207 m³
